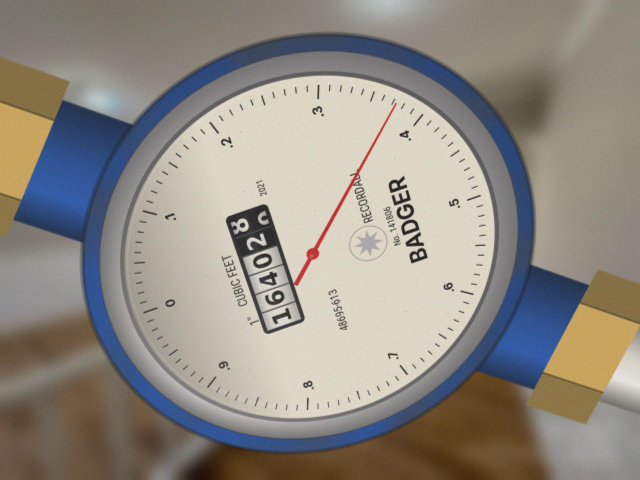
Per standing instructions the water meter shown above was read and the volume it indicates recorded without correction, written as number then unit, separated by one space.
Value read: 164028.37 ft³
